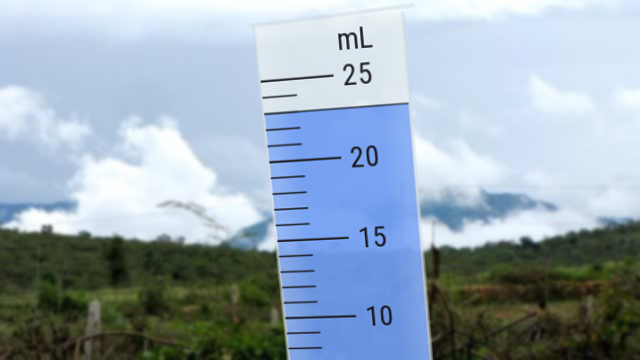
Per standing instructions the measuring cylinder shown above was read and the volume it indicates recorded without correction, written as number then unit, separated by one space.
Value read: 23 mL
